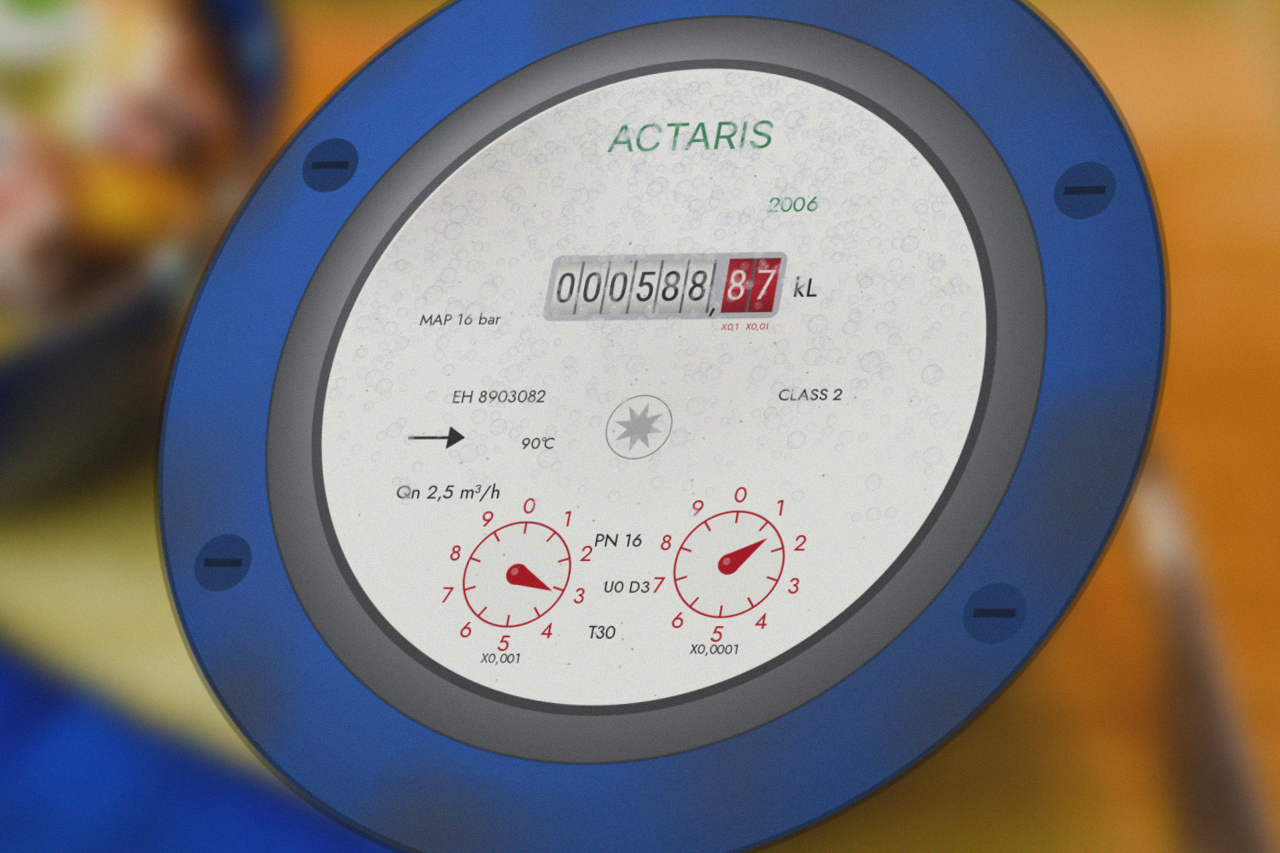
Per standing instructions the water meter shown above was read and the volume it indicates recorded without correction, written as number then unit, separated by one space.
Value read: 588.8731 kL
